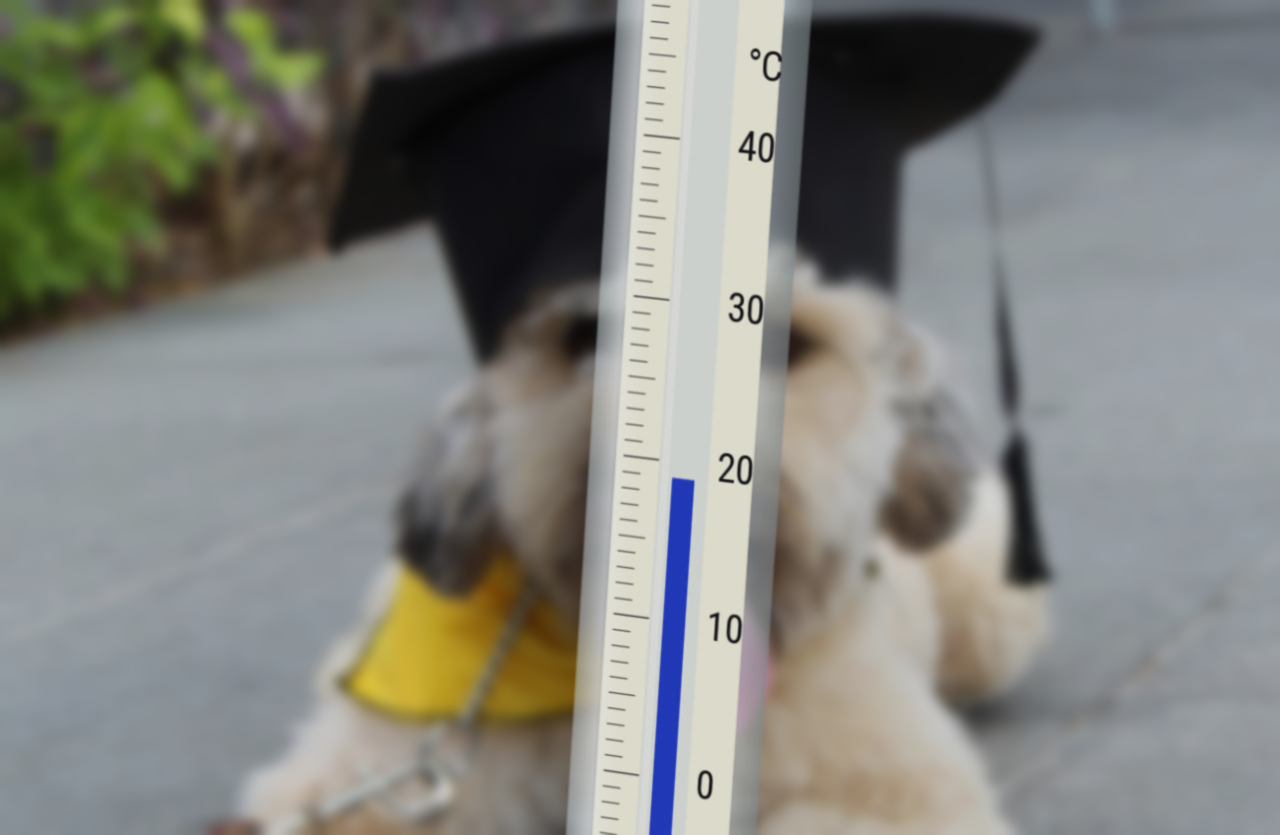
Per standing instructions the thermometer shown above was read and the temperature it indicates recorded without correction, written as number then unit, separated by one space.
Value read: 19 °C
